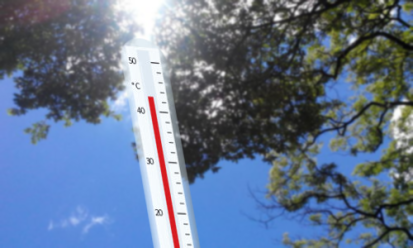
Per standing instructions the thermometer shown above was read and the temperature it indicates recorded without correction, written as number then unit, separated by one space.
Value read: 43 °C
